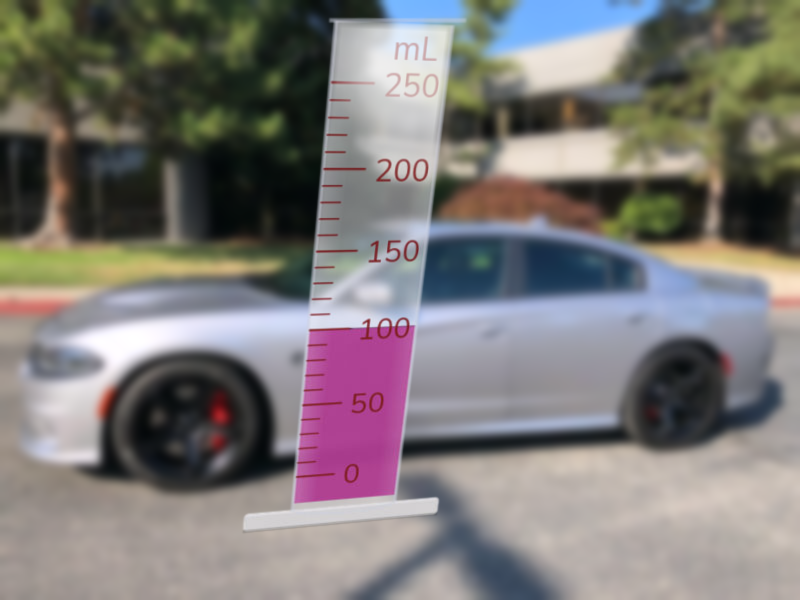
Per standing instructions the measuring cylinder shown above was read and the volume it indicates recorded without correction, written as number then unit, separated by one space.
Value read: 100 mL
